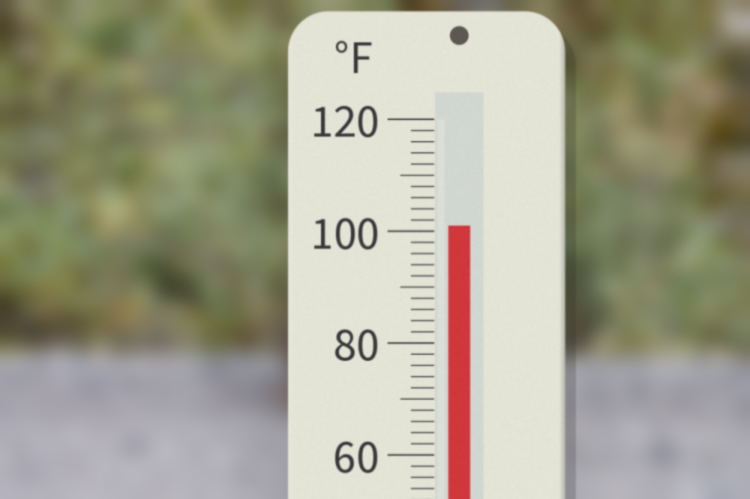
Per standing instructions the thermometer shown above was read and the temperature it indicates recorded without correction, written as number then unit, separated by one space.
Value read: 101 °F
